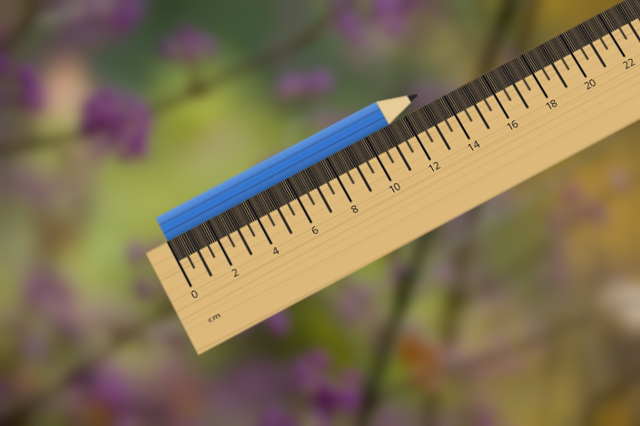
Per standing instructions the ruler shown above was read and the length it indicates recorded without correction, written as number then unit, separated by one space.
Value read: 13 cm
